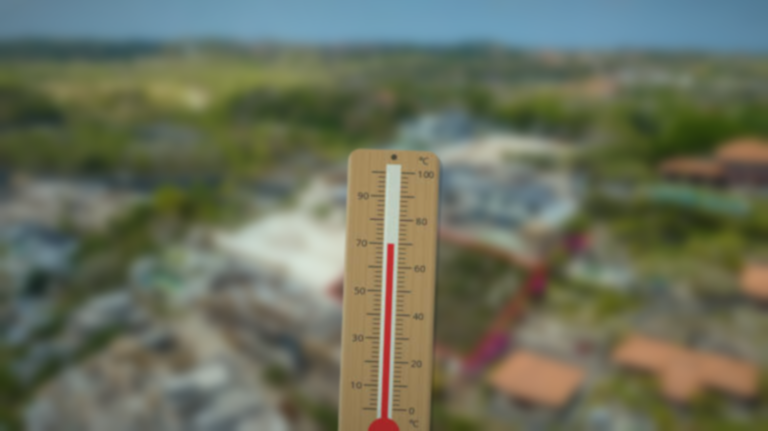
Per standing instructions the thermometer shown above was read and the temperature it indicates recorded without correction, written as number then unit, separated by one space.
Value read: 70 °C
